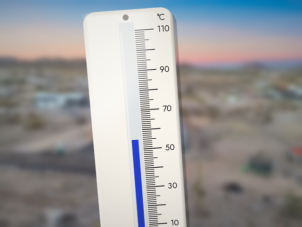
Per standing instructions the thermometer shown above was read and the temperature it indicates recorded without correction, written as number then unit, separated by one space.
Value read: 55 °C
